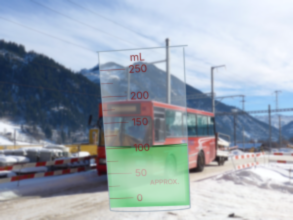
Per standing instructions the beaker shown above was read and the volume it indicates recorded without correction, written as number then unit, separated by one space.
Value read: 100 mL
